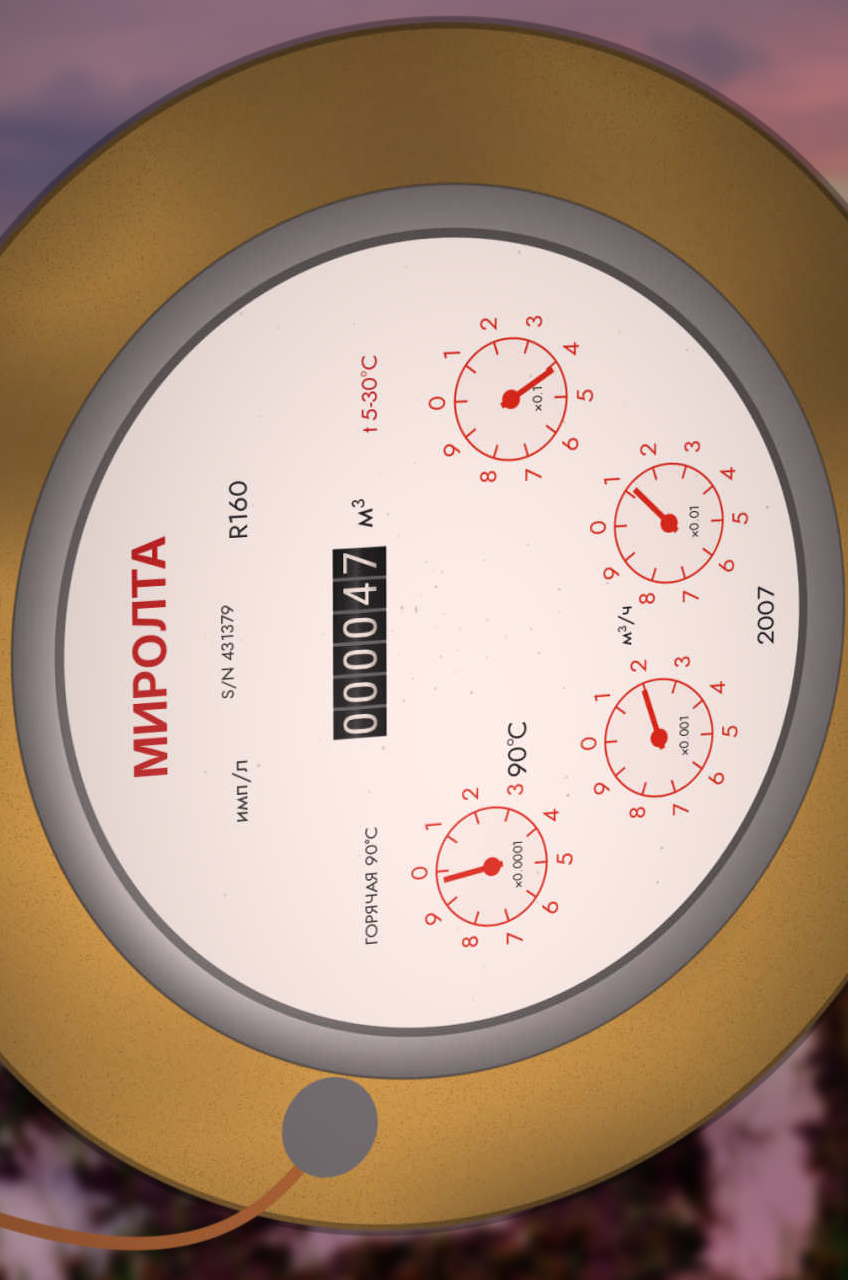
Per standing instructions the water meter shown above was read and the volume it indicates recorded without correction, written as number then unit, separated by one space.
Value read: 47.4119 m³
